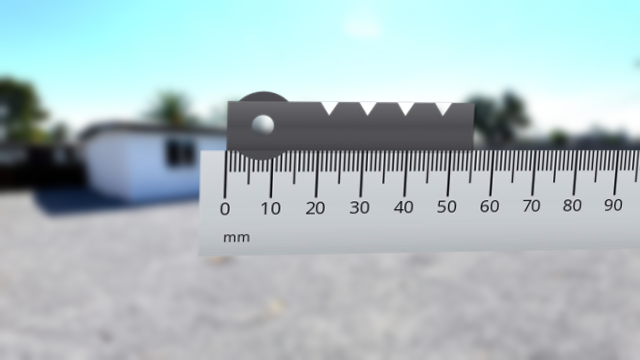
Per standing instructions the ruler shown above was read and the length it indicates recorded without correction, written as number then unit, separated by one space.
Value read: 55 mm
